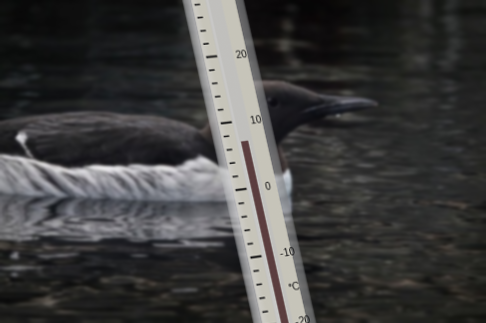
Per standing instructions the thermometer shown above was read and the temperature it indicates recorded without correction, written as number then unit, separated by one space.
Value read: 7 °C
